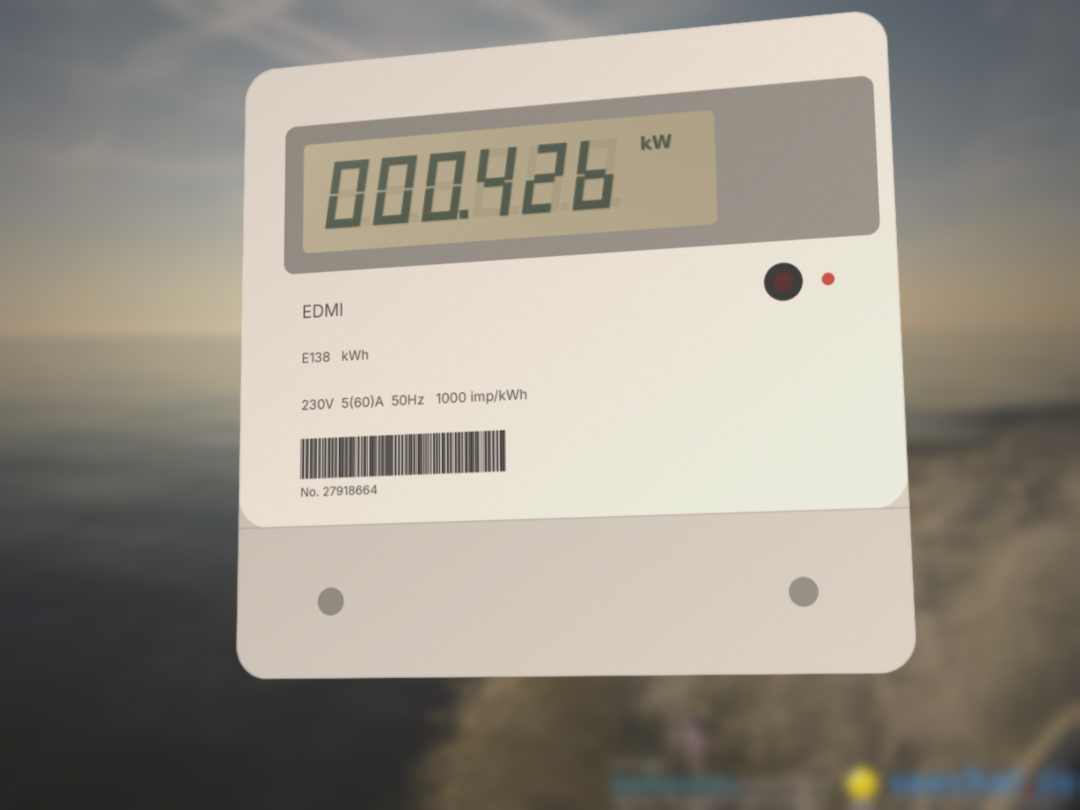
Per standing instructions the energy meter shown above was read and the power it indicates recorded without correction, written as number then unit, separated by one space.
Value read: 0.426 kW
